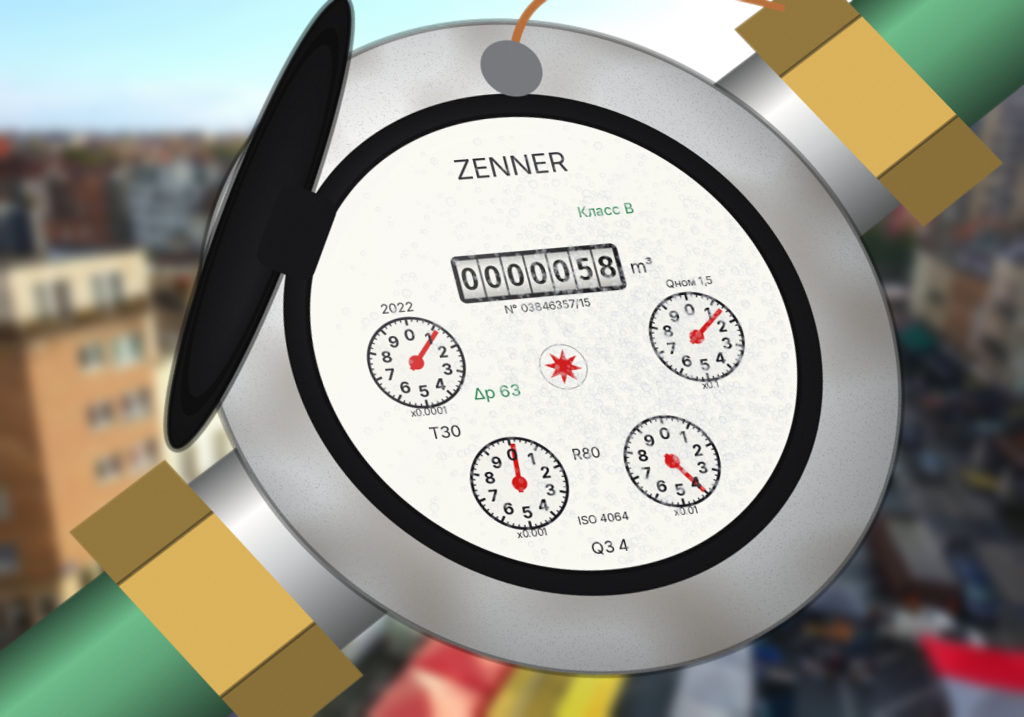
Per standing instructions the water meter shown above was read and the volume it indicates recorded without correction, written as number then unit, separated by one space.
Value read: 58.1401 m³
